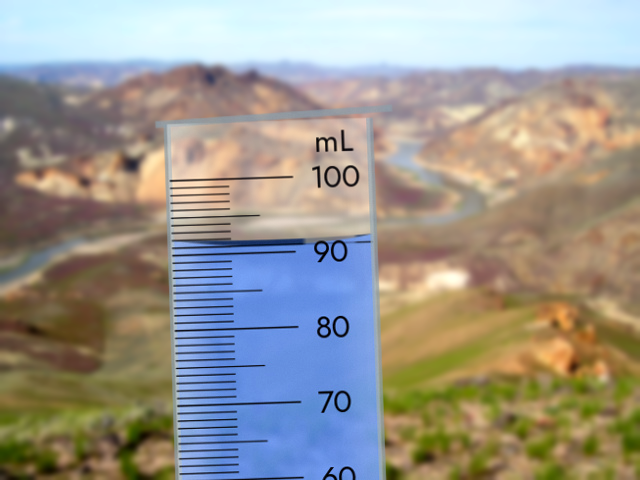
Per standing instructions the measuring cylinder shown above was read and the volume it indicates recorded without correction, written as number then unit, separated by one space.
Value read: 91 mL
